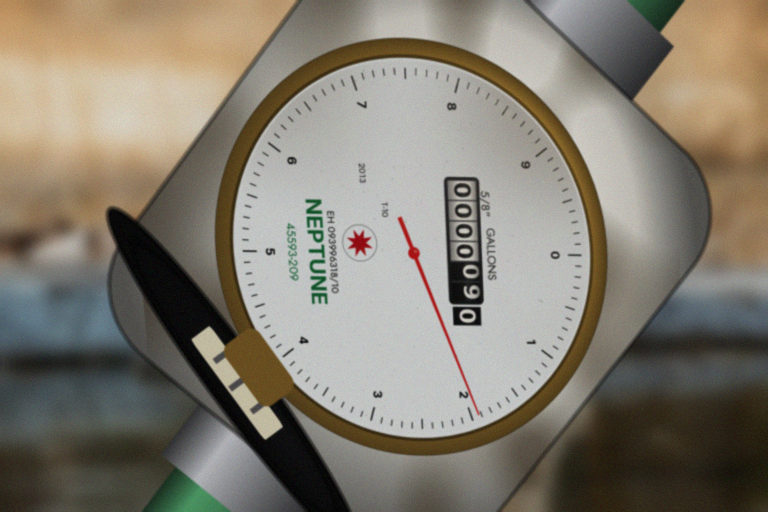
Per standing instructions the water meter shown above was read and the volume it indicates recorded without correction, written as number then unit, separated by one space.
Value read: 91.9 gal
